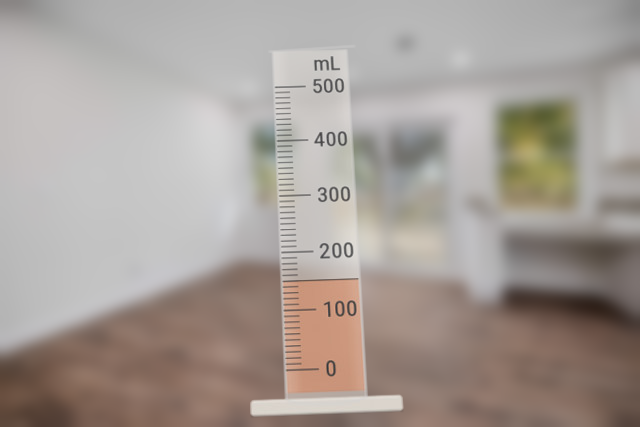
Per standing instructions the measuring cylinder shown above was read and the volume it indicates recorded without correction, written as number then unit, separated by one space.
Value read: 150 mL
